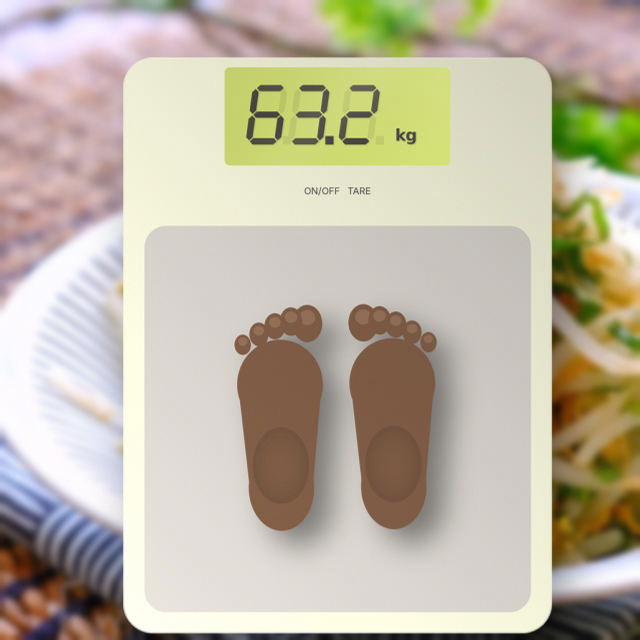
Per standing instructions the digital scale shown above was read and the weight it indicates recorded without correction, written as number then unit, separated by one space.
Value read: 63.2 kg
